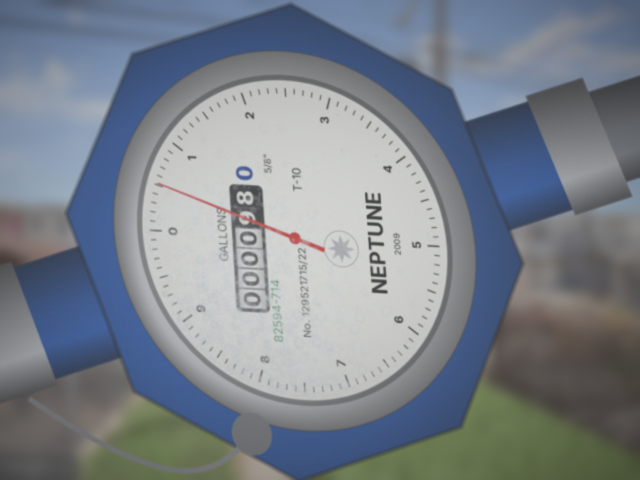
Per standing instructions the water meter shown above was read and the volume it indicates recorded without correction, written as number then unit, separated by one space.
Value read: 980.5 gal
